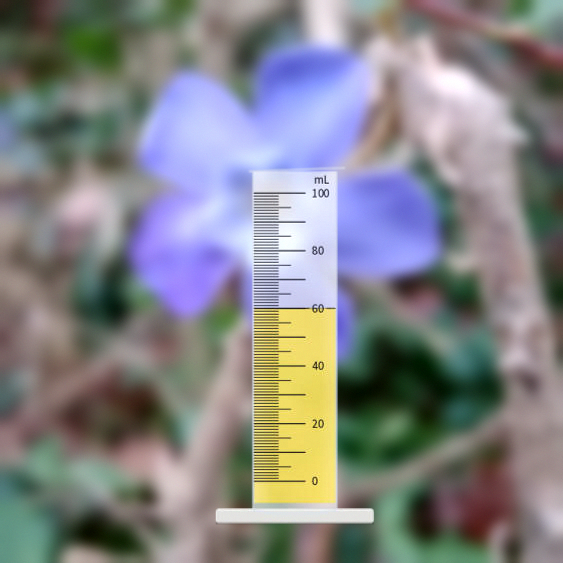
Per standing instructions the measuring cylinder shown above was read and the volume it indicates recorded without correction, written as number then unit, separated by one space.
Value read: 60 mL
